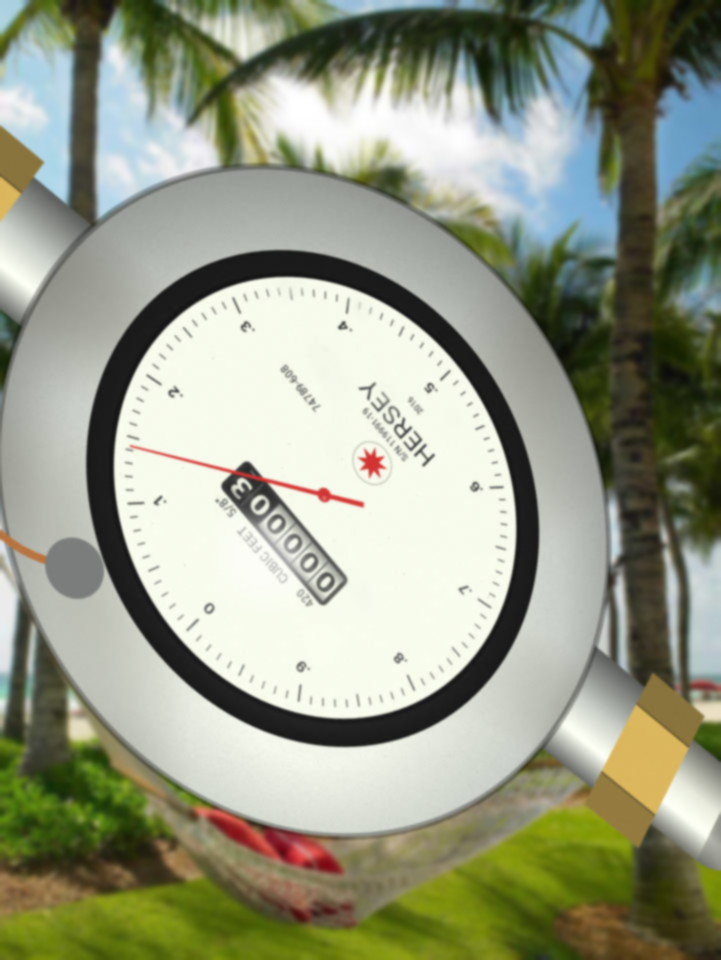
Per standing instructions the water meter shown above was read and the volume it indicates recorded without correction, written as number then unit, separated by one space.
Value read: 3.14 ft³
